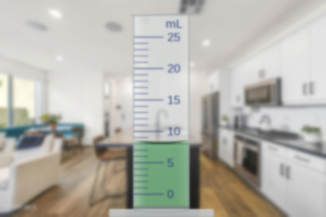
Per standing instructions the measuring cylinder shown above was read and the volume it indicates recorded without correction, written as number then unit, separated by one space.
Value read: 8 mL
